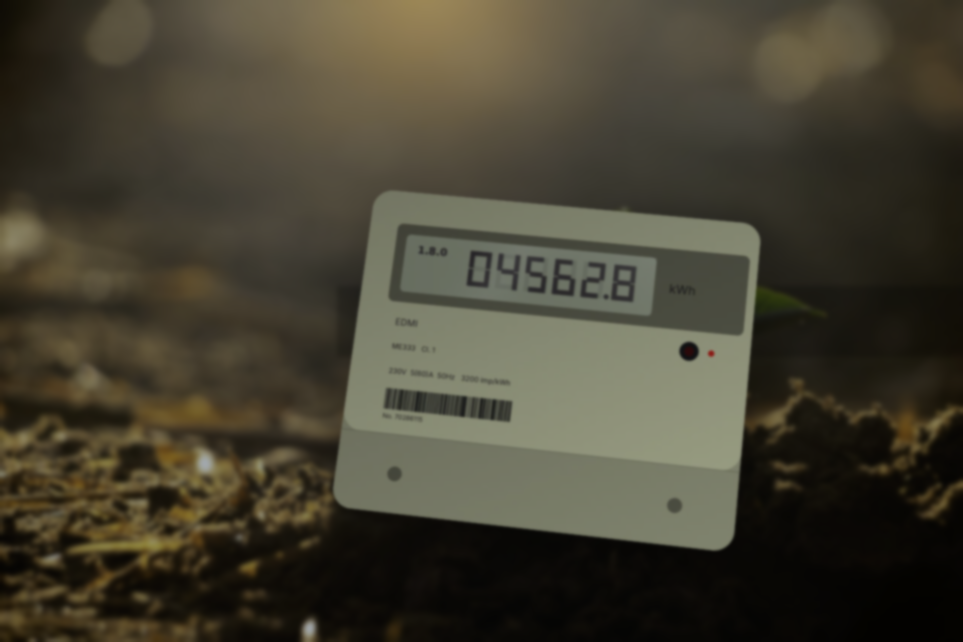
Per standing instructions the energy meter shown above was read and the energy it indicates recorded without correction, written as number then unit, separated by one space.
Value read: 4562.8 kWh
